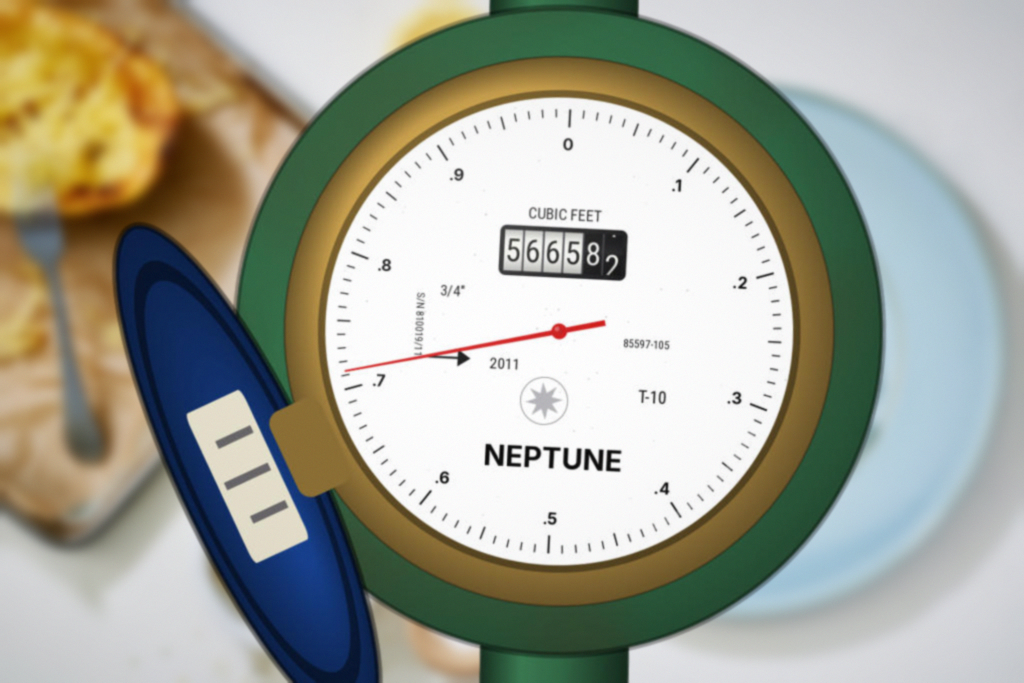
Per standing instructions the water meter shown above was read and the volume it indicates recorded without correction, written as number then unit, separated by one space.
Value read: 566581.71 ft³
